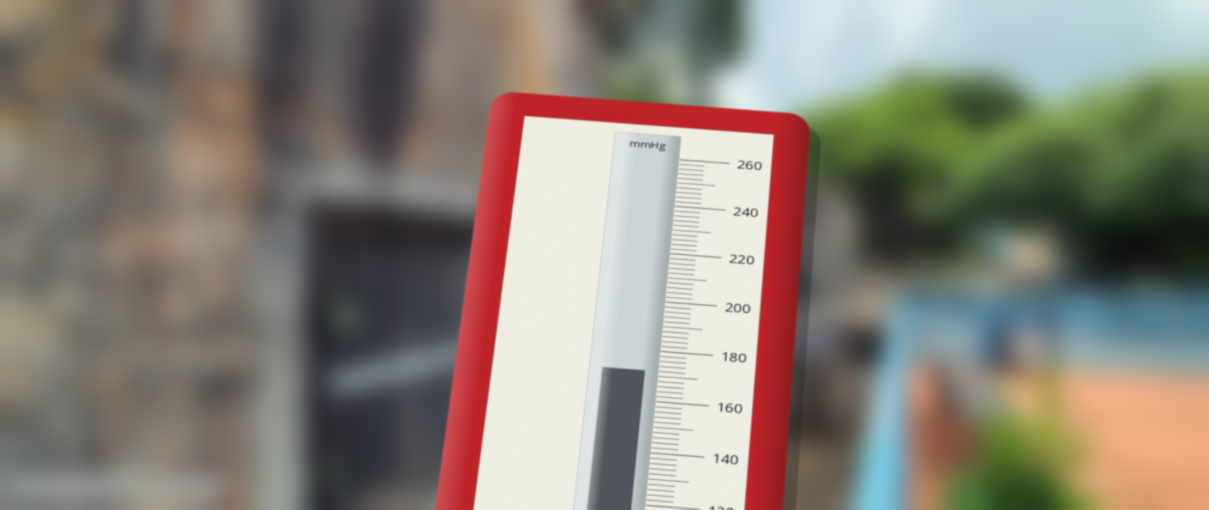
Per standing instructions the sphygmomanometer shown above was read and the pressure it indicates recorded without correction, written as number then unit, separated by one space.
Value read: 172 mmHg
